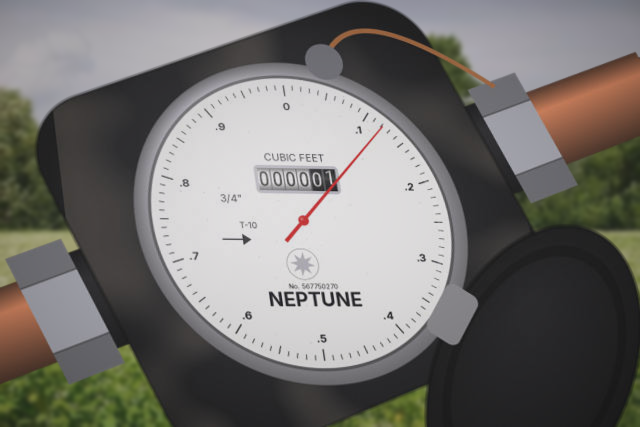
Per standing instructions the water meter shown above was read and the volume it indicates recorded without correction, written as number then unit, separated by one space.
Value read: 1.12 ft³
